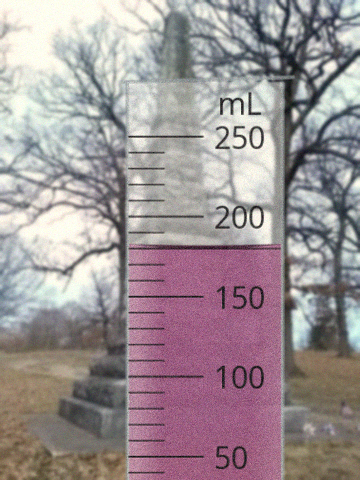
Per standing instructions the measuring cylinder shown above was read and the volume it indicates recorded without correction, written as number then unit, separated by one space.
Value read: 180 mL
